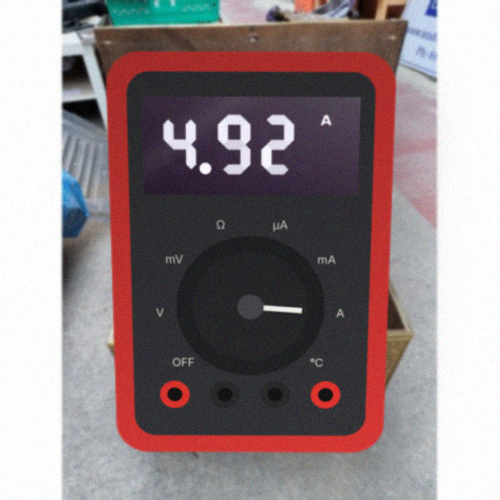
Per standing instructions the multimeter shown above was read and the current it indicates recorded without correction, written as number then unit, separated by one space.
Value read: 4.92 A
